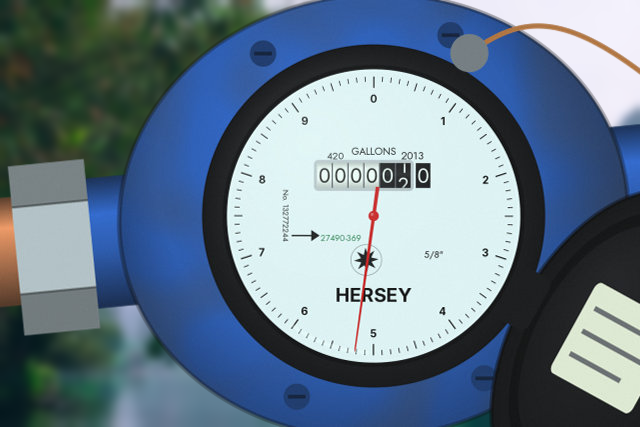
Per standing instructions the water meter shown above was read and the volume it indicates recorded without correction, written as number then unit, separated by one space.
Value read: 15.2 gal
